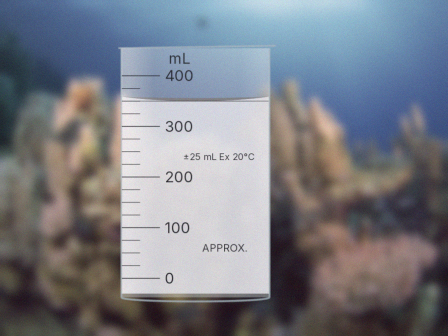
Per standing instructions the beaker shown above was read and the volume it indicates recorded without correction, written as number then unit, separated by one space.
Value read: 350 mL
